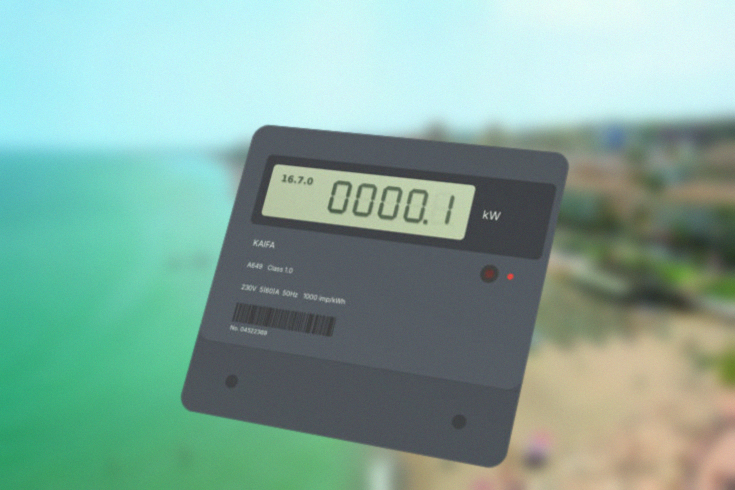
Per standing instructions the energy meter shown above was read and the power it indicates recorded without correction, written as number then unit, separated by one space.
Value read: 0.1 kW
